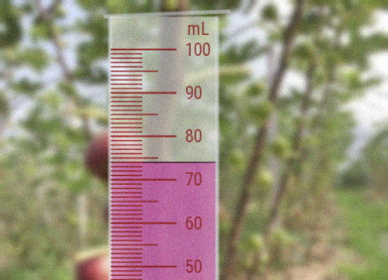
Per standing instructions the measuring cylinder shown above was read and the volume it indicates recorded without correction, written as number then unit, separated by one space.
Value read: 74 mL
